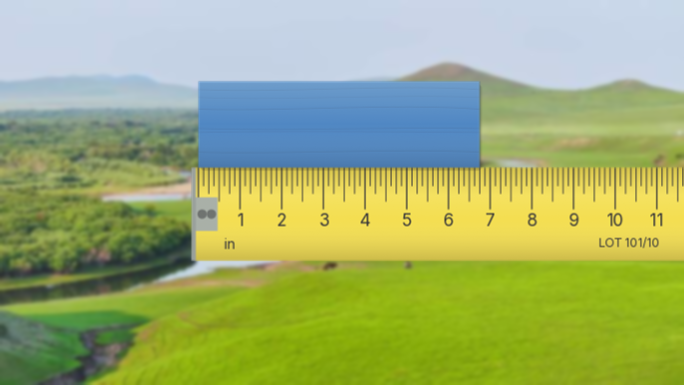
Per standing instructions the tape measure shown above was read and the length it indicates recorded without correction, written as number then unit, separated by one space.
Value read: 6.75 in
